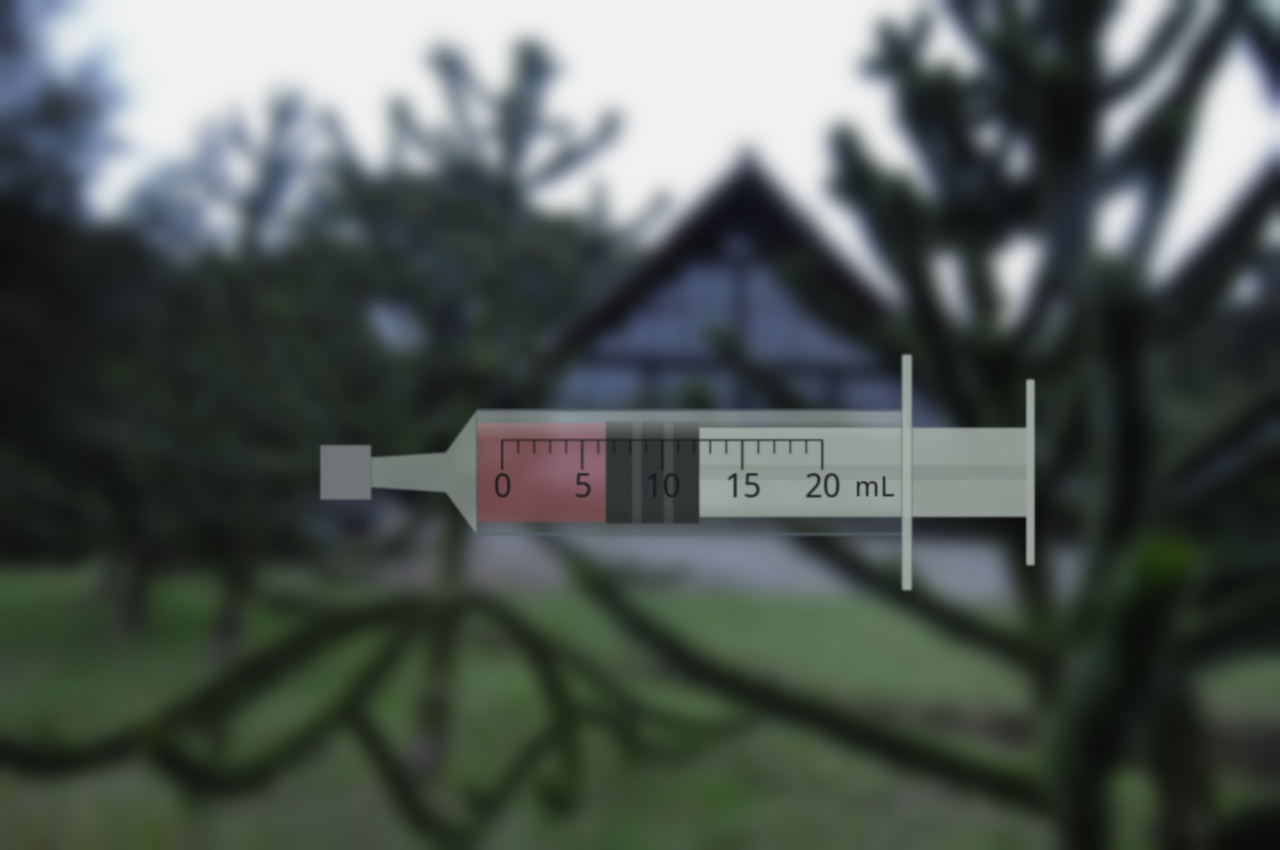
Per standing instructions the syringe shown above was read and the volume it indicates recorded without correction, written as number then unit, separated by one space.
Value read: 6.5 mL
